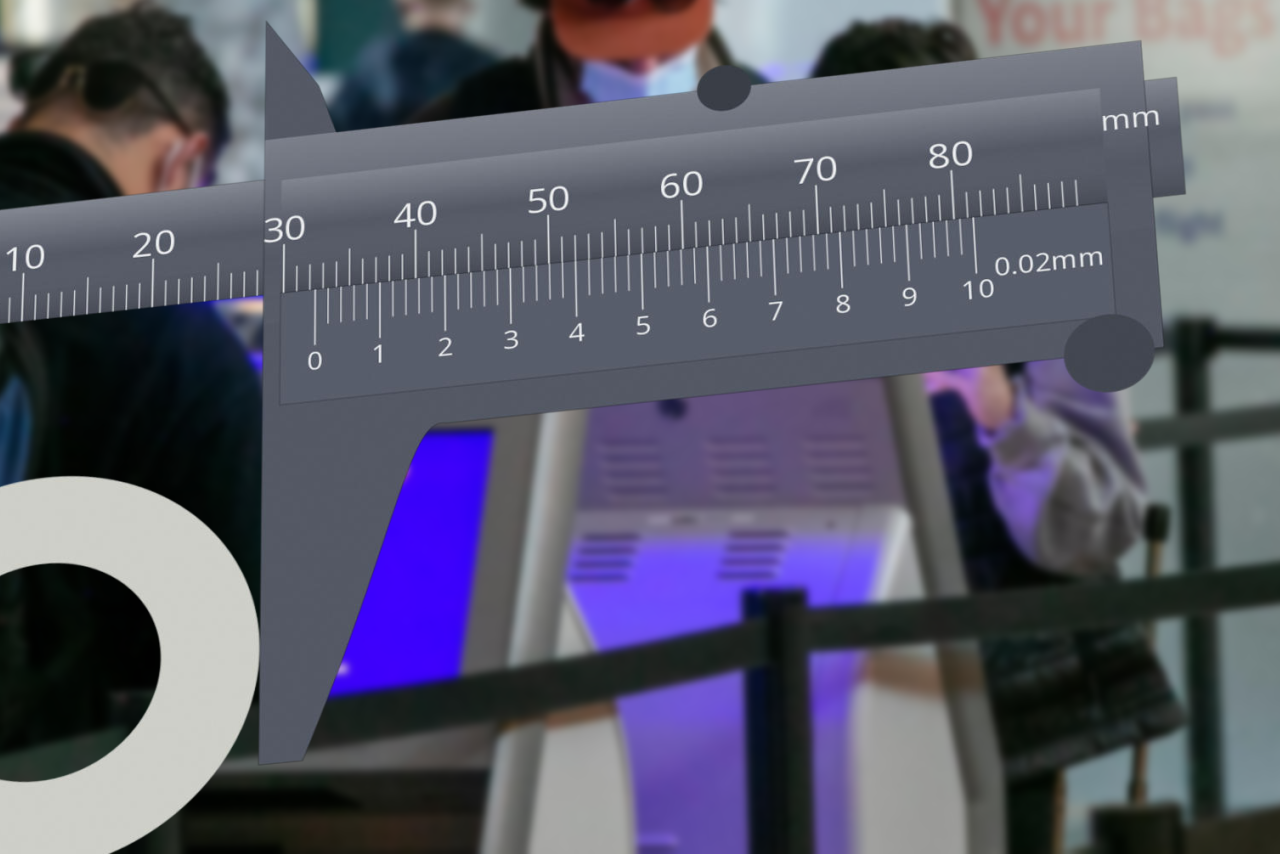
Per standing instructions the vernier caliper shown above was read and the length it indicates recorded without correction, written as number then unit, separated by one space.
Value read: 32.4 mm
